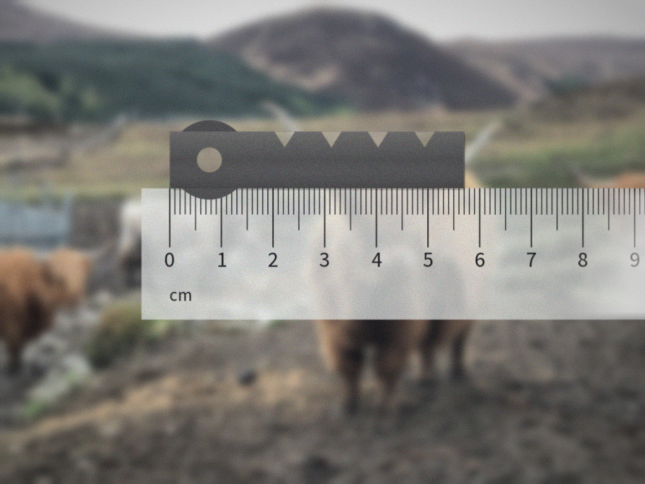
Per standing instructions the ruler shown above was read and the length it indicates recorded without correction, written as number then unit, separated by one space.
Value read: 5.7 cm
